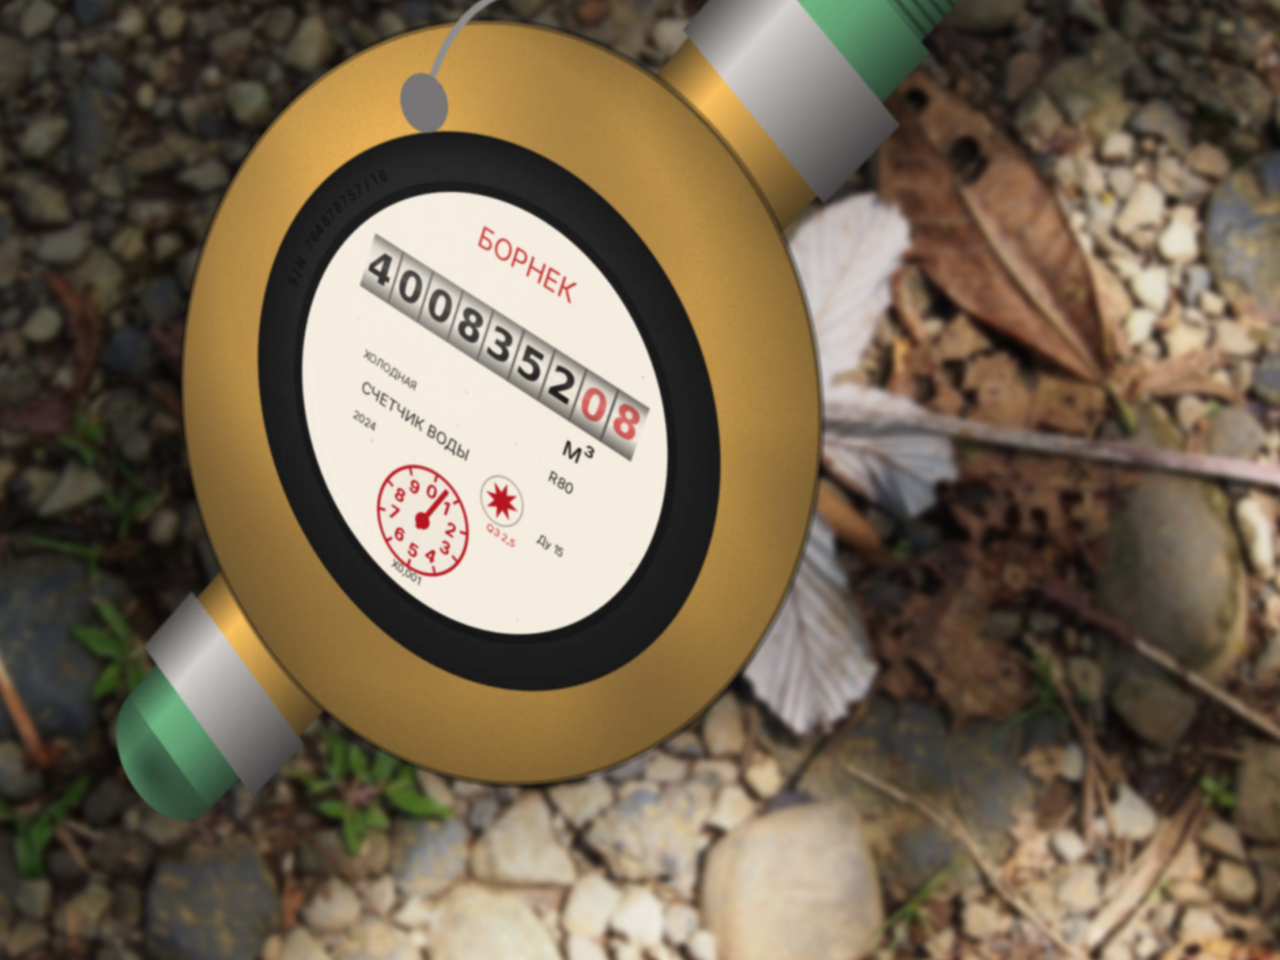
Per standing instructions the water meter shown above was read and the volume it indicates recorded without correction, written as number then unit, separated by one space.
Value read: 4008352.080 m³
